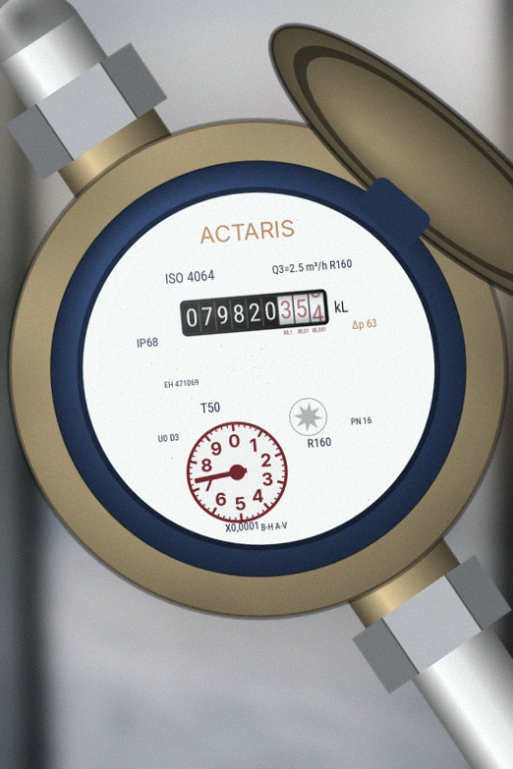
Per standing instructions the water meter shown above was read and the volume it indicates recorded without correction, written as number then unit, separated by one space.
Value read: 79820.3537 kL
